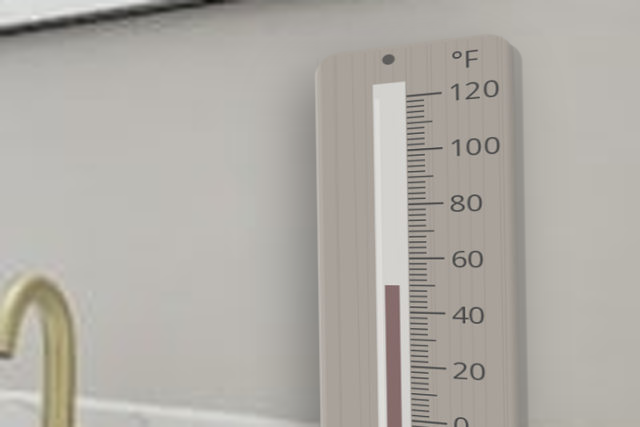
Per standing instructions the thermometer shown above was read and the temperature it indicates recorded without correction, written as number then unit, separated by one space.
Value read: 50 °F
